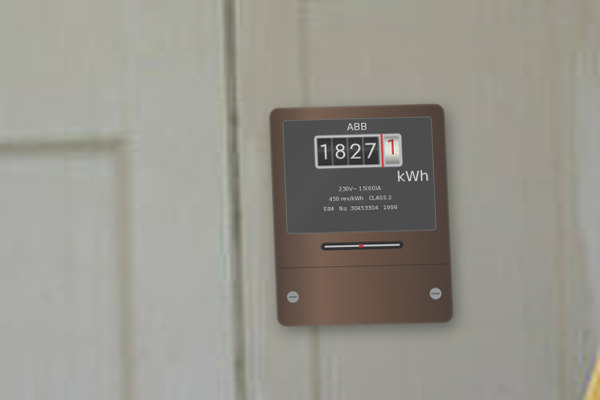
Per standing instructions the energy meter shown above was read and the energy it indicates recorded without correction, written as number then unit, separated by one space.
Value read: 1827.1 kWh
